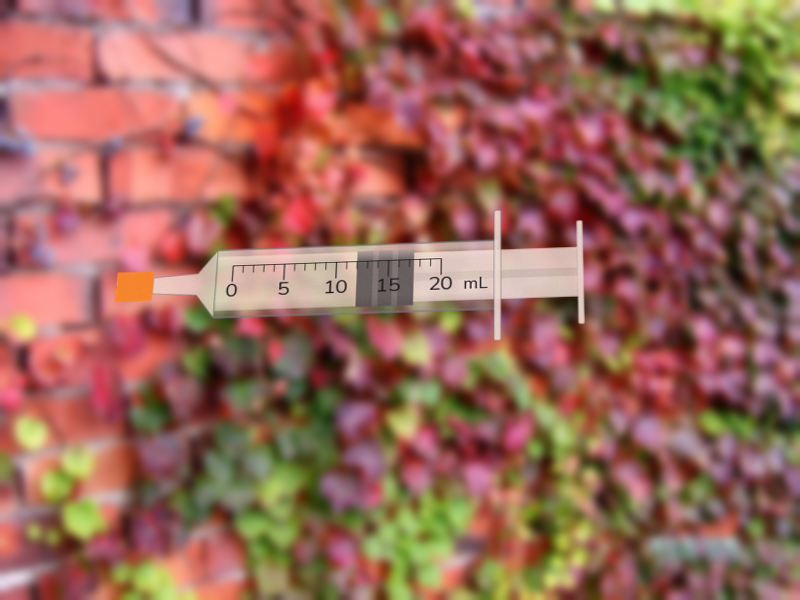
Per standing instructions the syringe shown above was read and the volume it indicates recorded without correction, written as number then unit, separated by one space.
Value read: 12 mL
